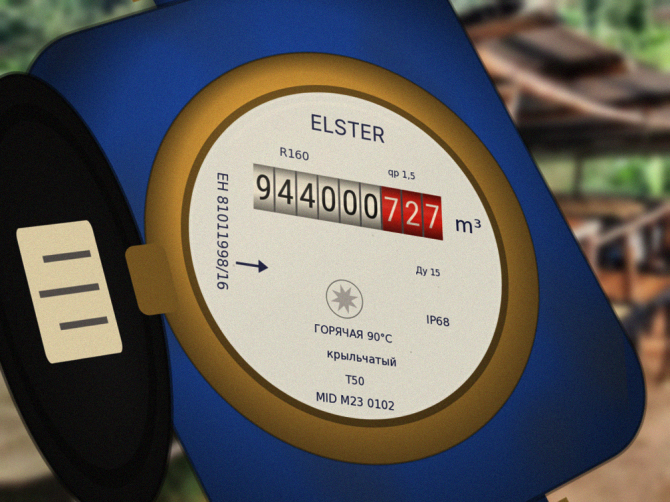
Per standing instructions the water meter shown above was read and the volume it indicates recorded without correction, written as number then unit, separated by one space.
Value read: 944000.727 m³
